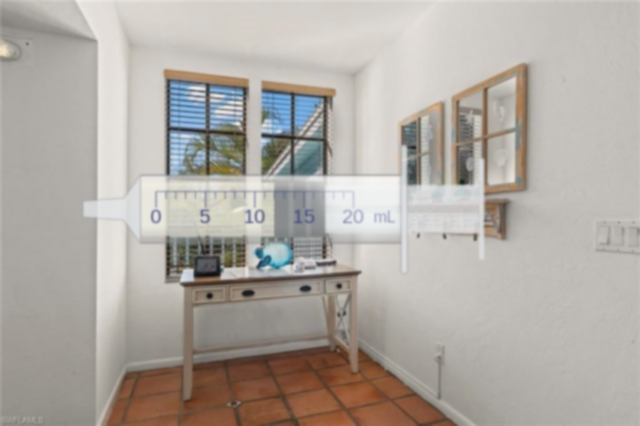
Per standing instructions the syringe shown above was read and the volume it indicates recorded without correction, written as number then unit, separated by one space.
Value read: 12 mL
